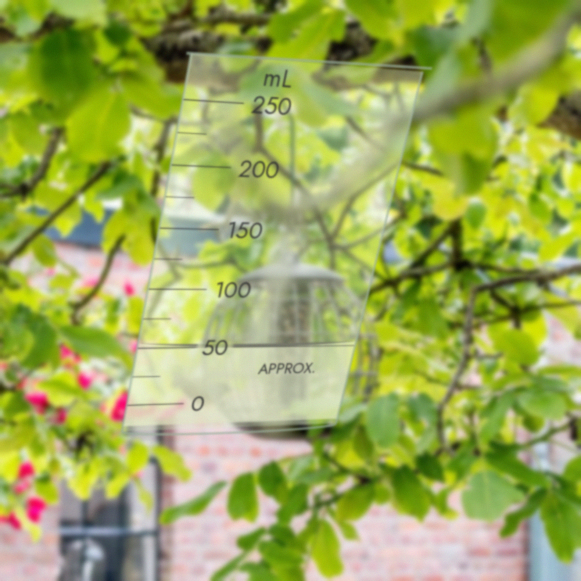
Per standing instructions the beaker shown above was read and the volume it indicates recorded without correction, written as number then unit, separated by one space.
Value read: 50 mL
